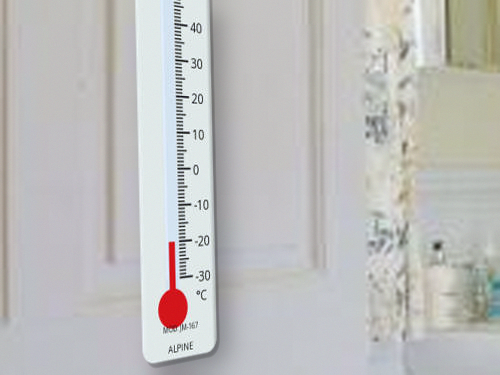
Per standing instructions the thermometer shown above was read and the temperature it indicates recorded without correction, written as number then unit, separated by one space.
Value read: -20 °C
